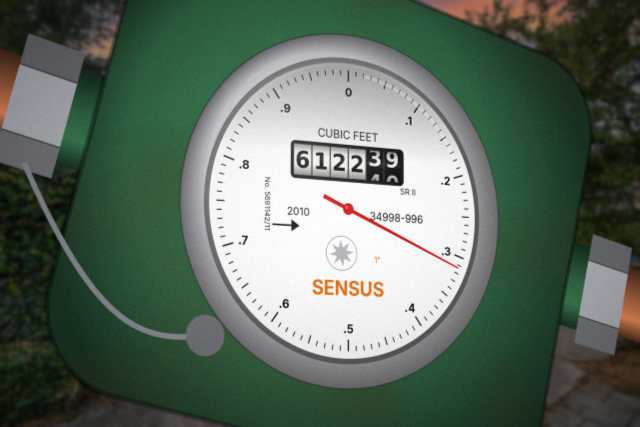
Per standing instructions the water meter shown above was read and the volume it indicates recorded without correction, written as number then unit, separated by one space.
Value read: 612239.31 ft³
